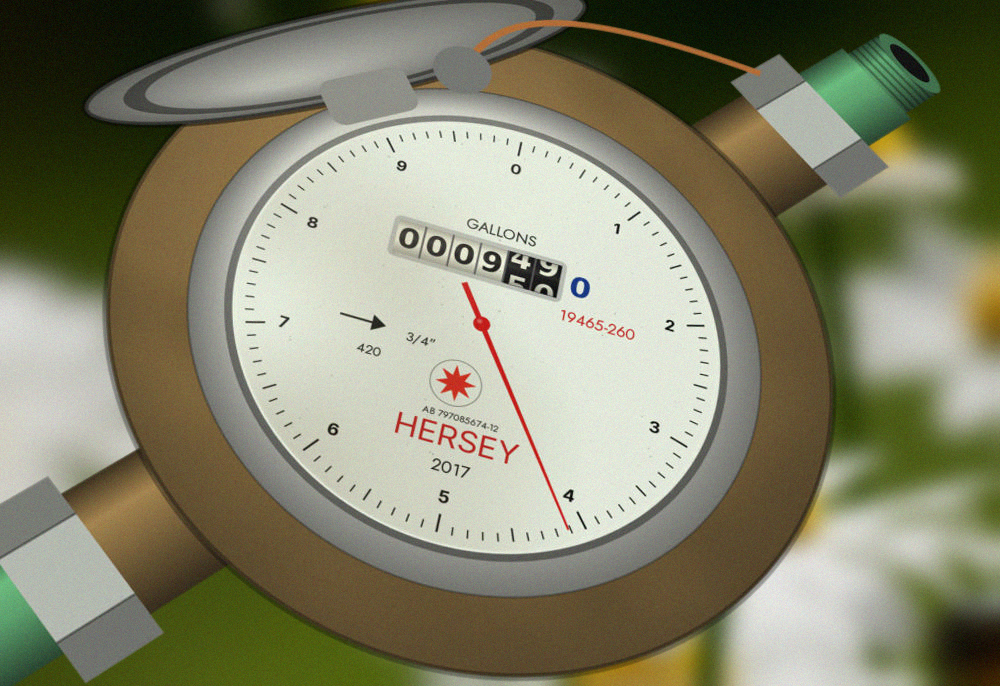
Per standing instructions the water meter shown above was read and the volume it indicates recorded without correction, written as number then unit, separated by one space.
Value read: 9494.1 gal
